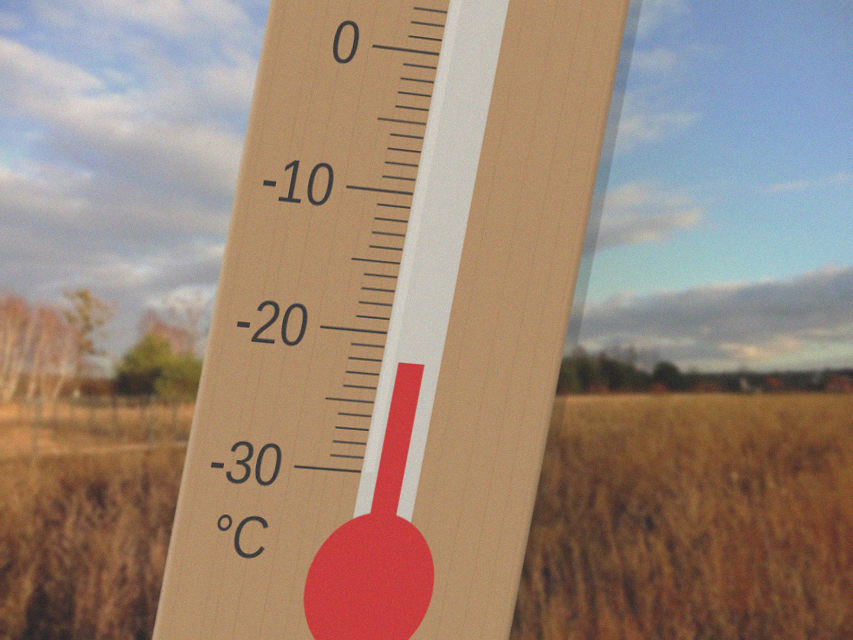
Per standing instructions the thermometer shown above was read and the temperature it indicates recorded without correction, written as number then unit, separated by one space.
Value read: -22 °C
